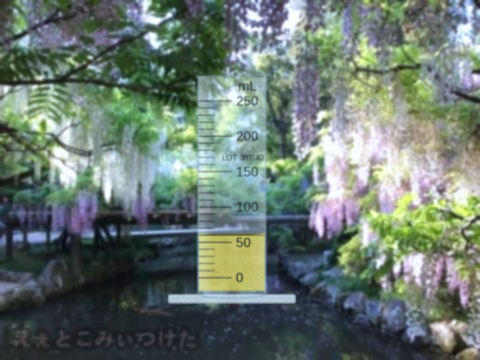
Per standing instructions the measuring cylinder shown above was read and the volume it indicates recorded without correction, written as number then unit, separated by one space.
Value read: 60 mL
